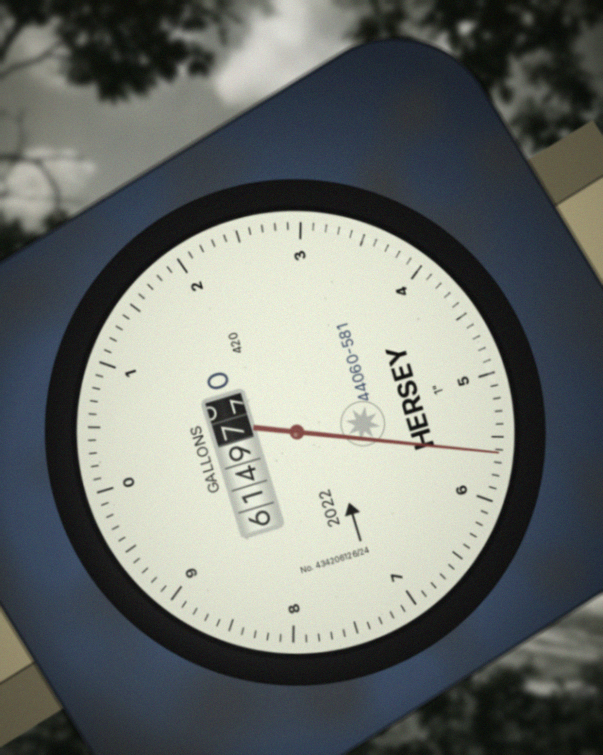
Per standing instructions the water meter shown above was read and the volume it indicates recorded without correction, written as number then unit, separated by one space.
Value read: 6149765.6 gal
